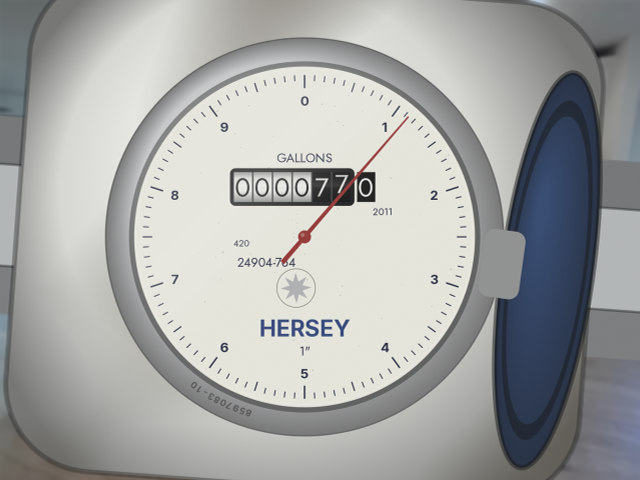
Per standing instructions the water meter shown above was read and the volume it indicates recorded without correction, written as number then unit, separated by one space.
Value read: 771.1 gal
